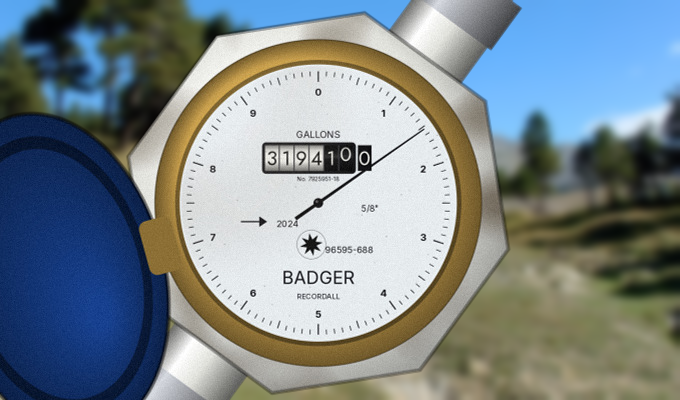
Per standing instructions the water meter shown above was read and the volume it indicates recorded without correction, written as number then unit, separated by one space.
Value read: 3194101.5 gal
